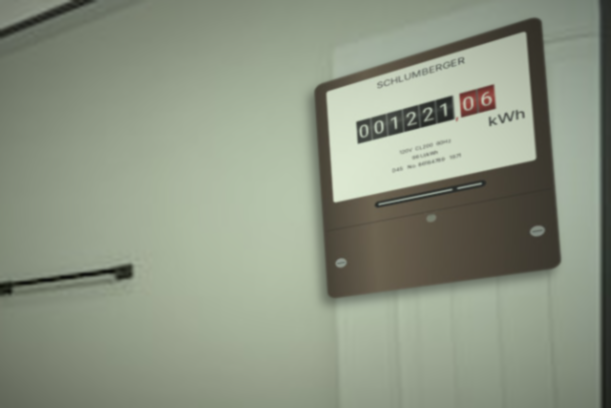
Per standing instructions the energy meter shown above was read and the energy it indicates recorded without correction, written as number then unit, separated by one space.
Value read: 1221.06 kWh
